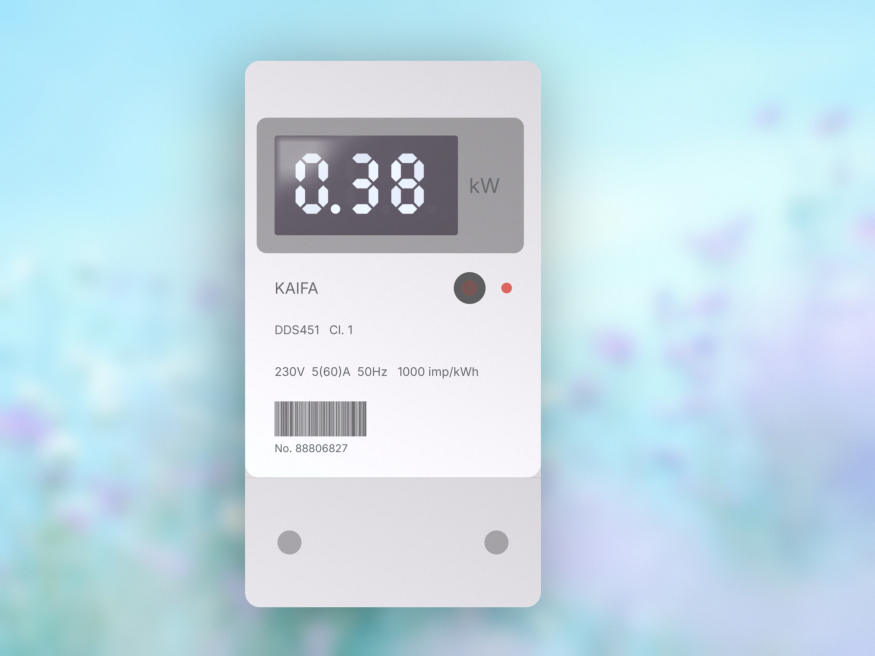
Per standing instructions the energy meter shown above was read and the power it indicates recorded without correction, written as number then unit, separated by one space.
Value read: 0.38 kW
